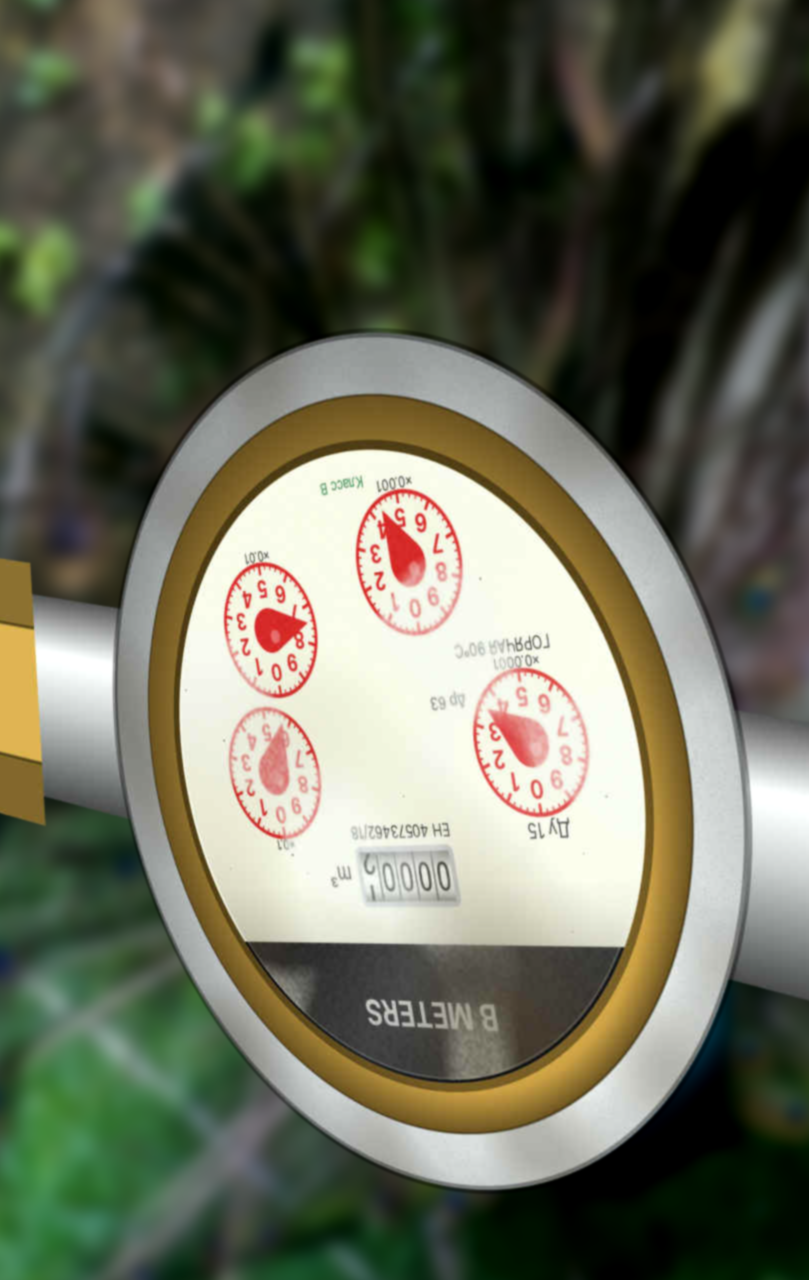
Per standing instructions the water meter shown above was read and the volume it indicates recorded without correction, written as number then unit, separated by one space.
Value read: 1.5743 m³
